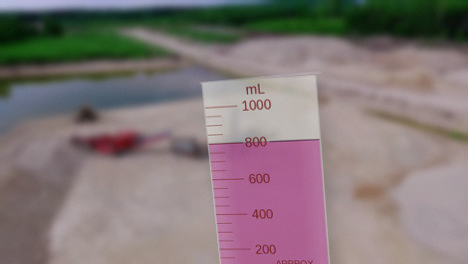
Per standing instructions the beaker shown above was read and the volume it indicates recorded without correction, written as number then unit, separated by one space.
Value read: 800 mL
